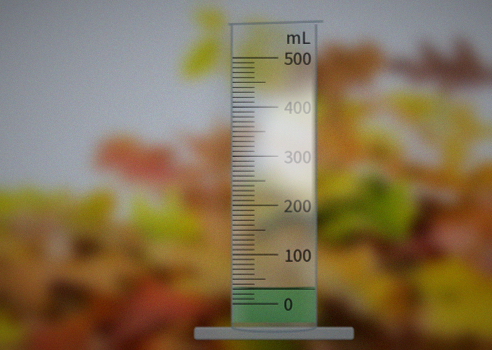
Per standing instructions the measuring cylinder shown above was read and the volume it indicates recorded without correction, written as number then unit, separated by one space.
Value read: 30 mL
